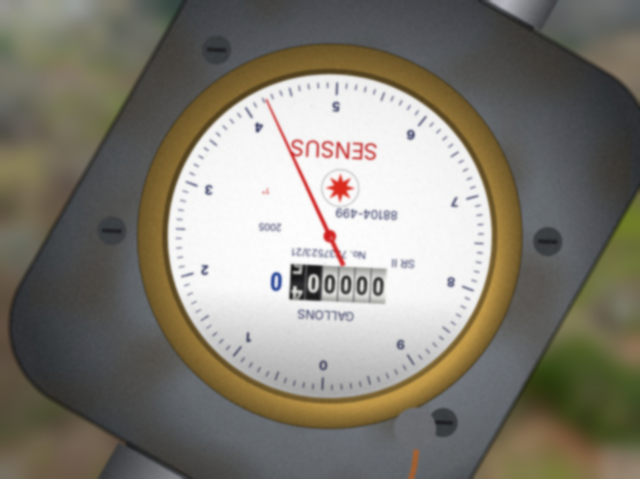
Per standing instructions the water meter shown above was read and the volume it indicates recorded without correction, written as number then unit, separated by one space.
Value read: 44.2 gal
